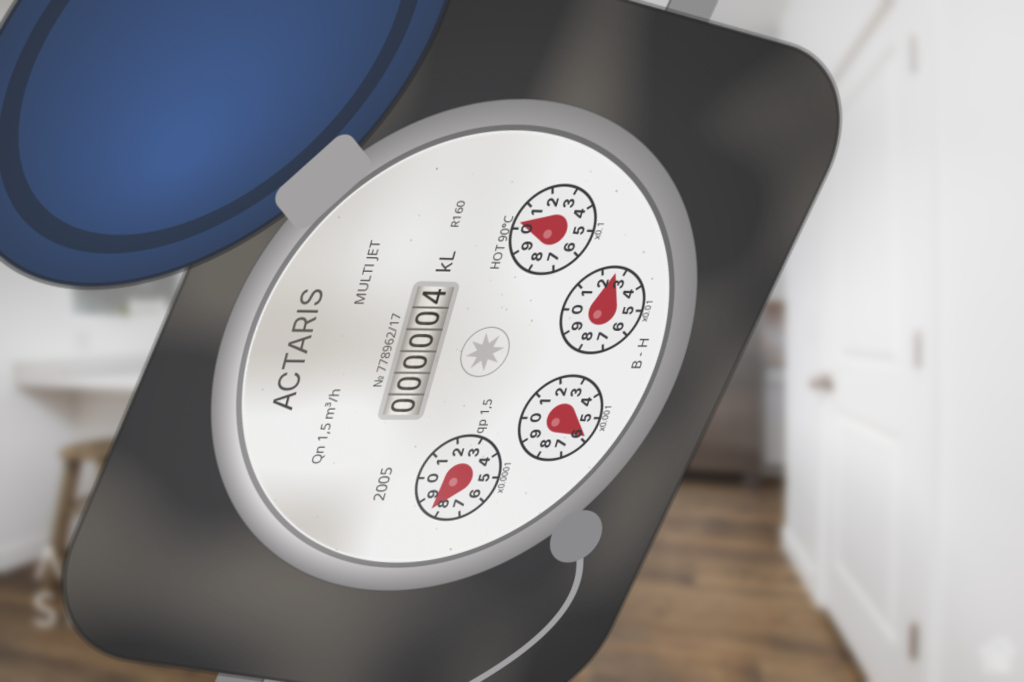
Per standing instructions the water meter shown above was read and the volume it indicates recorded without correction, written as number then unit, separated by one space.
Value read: 4.0258 kL
